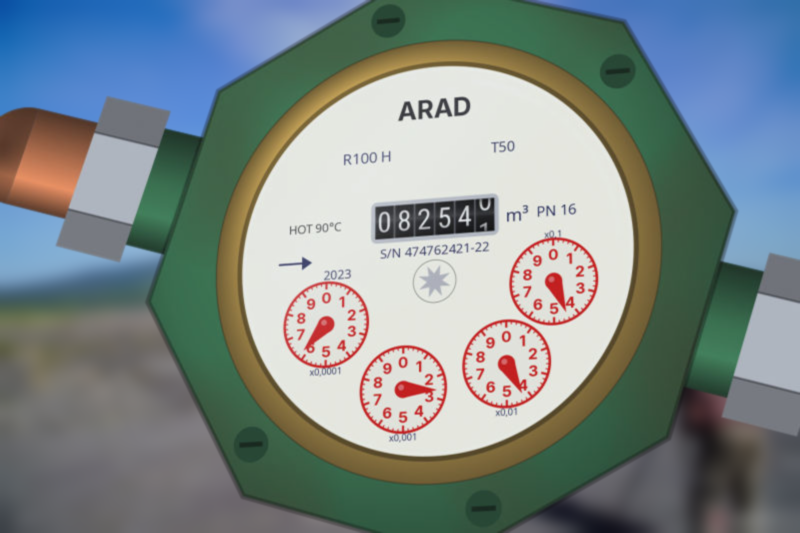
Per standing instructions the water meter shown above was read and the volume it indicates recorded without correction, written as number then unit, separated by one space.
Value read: 82540.4426 m³
